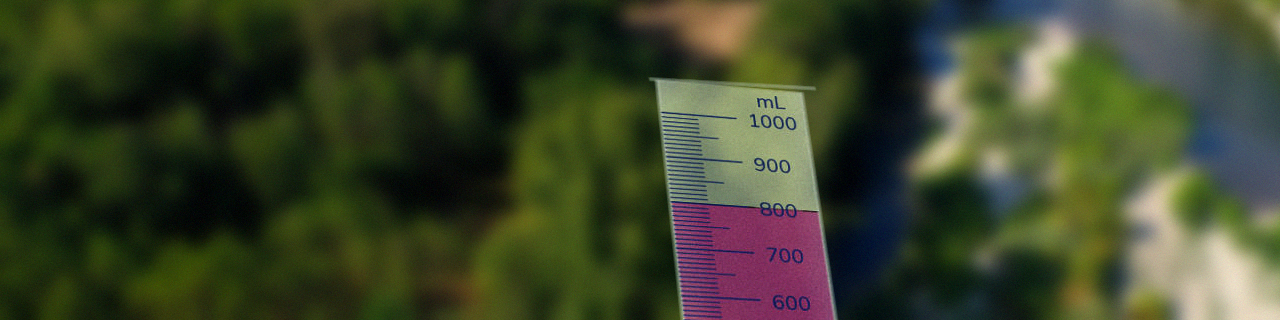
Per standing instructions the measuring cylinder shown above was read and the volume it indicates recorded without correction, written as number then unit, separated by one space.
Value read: 800 mL
